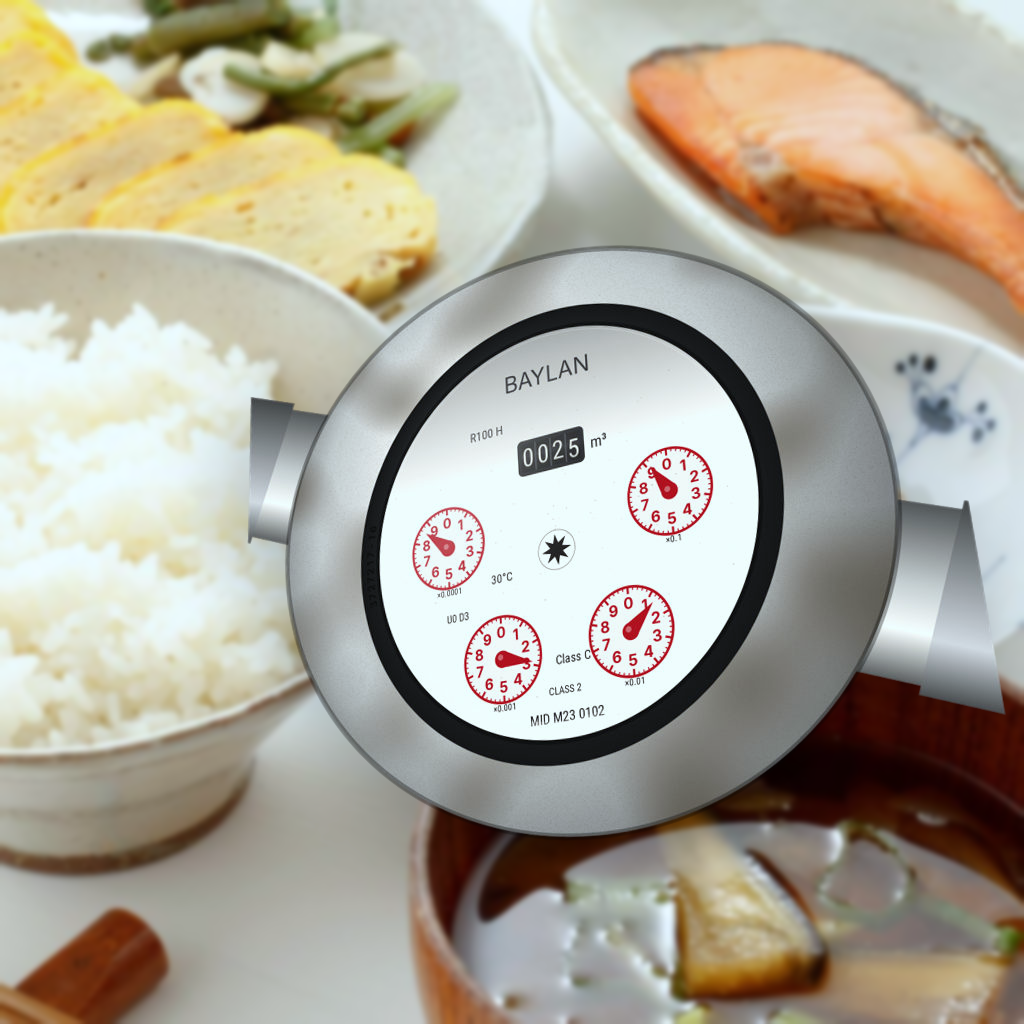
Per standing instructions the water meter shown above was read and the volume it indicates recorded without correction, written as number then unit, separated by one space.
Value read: 24.9128 m³
